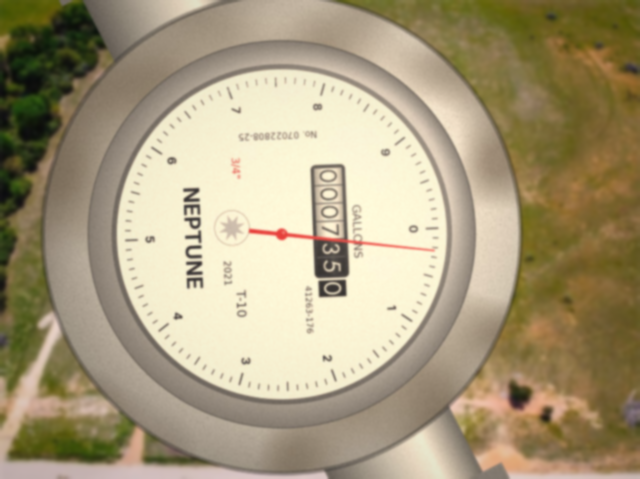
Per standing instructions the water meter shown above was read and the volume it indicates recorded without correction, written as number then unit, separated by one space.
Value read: 7350.2 gal
